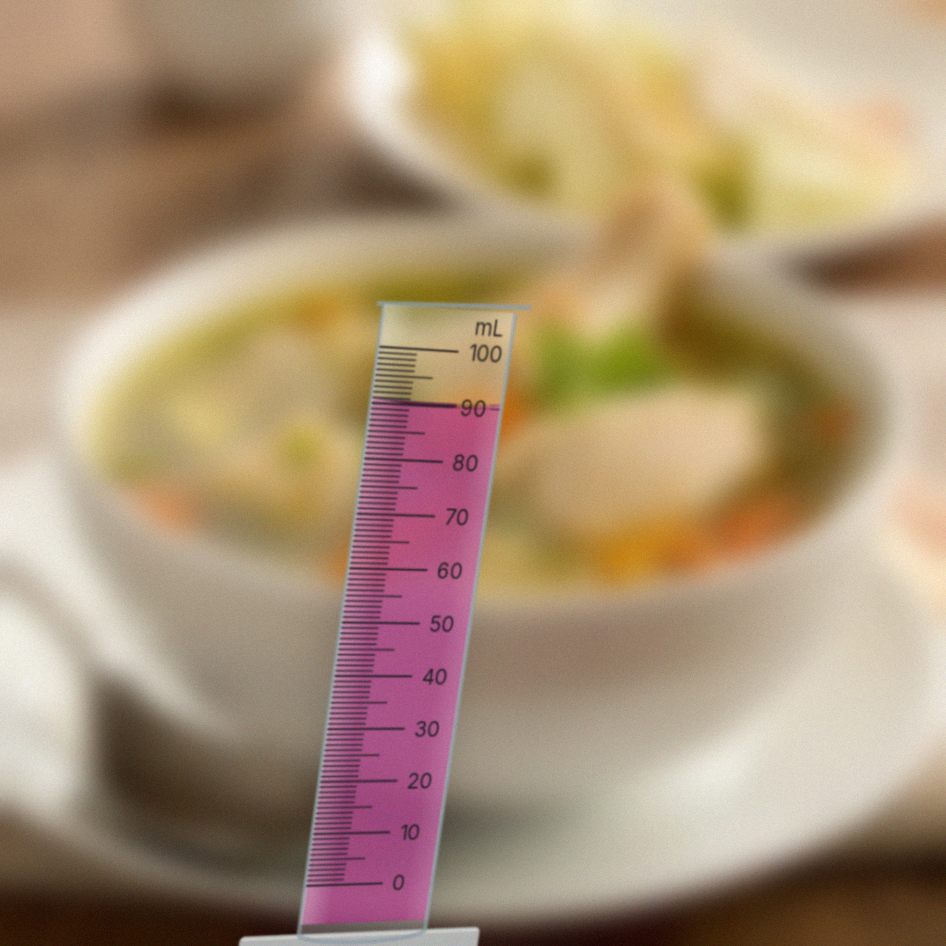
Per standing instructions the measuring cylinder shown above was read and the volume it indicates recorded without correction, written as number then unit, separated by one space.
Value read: 90 mL
